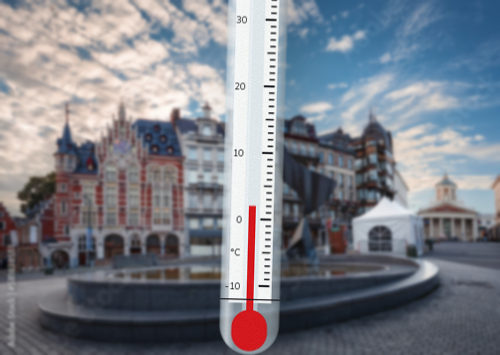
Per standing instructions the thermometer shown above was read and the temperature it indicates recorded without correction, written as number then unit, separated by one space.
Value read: 2 °C
